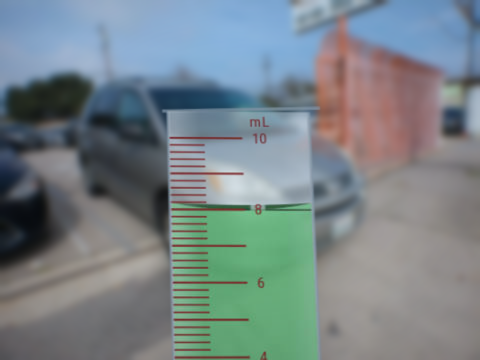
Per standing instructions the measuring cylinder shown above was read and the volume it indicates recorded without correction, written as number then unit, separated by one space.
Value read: 8 mL
